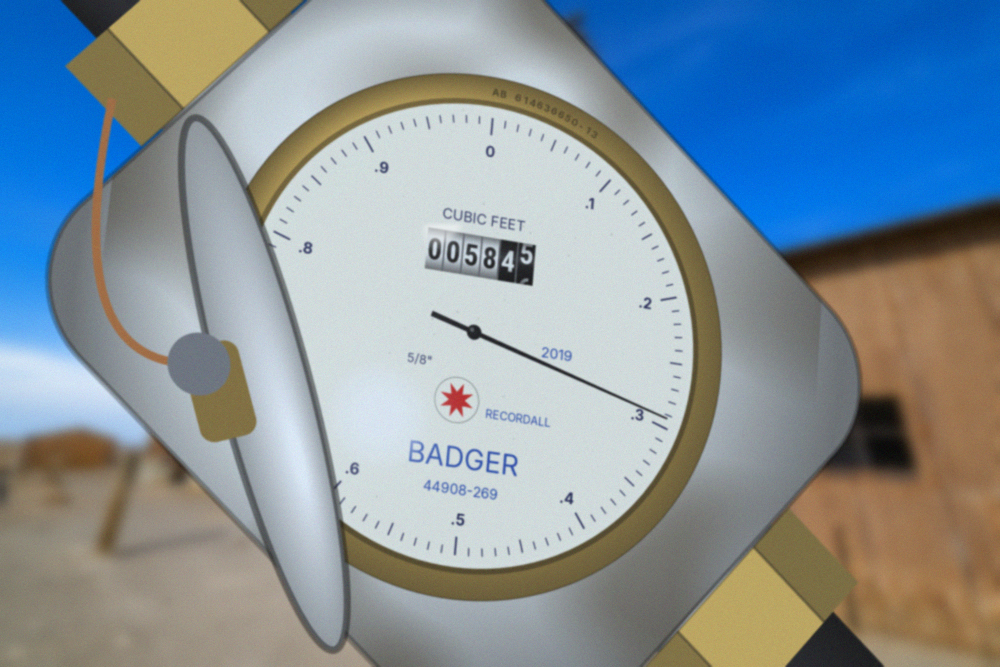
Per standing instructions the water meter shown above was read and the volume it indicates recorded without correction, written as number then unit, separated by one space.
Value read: 5845.29 ft³
